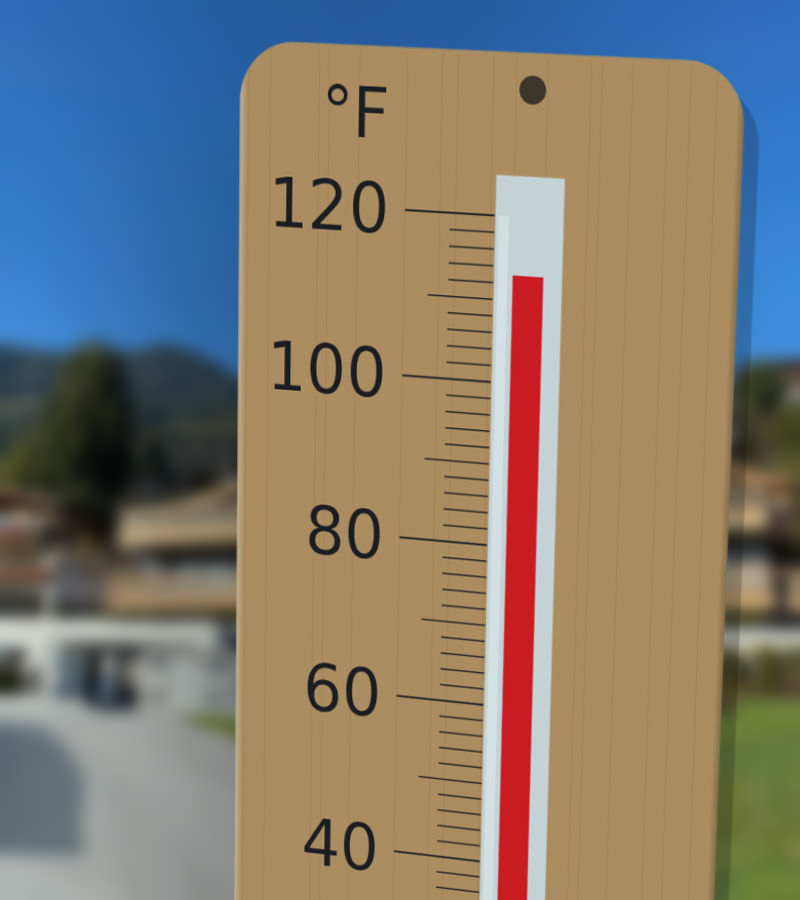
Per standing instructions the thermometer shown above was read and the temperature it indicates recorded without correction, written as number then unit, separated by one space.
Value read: 113 °F
